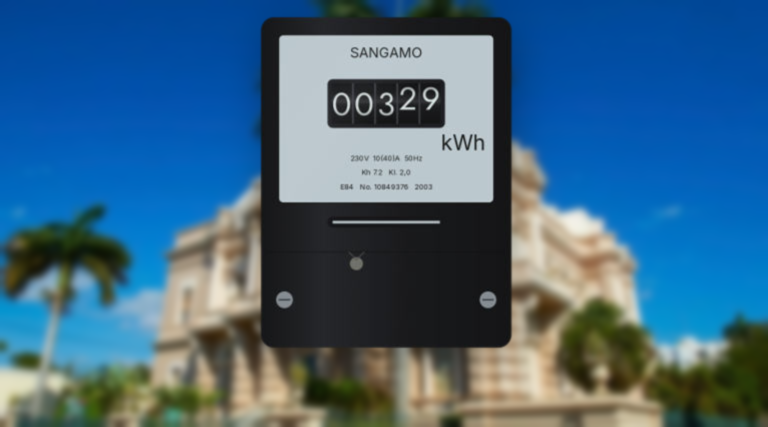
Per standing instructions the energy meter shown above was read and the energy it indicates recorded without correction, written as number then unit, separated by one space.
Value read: 329 kWh
